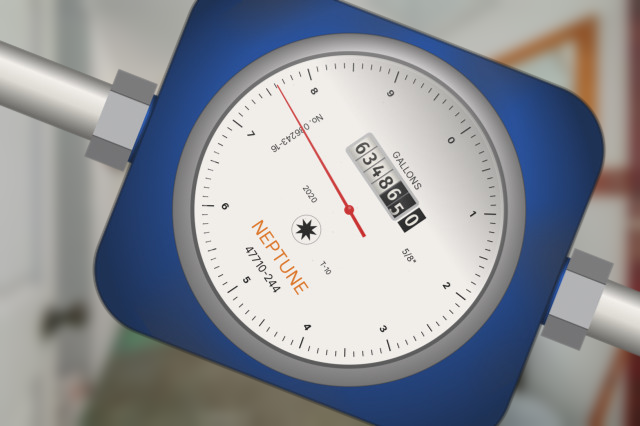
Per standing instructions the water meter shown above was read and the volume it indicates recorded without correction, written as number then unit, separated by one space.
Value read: 6348647.6 gal
